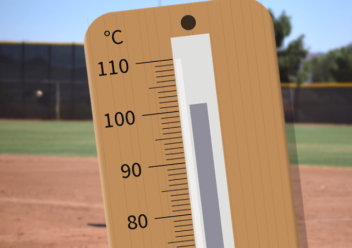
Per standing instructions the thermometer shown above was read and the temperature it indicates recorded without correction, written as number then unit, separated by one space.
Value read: 101 °C
